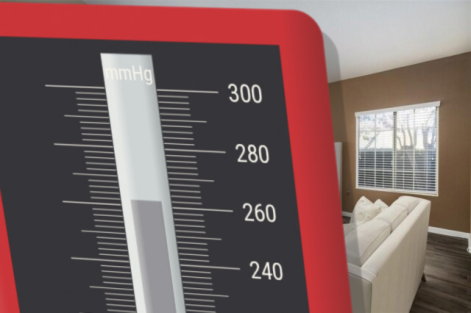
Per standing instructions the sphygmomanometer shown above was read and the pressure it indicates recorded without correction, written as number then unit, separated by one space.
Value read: 262 mmHg
